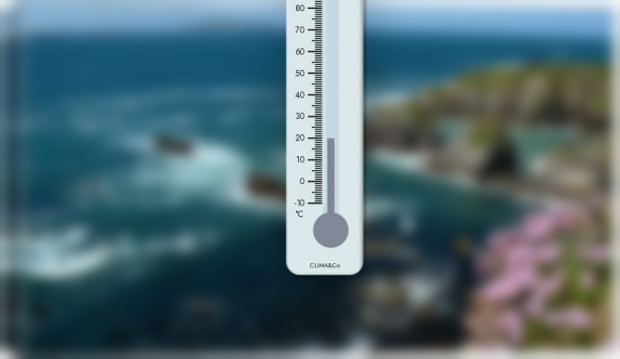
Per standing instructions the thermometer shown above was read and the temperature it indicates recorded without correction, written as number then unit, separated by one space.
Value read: 20 °C
